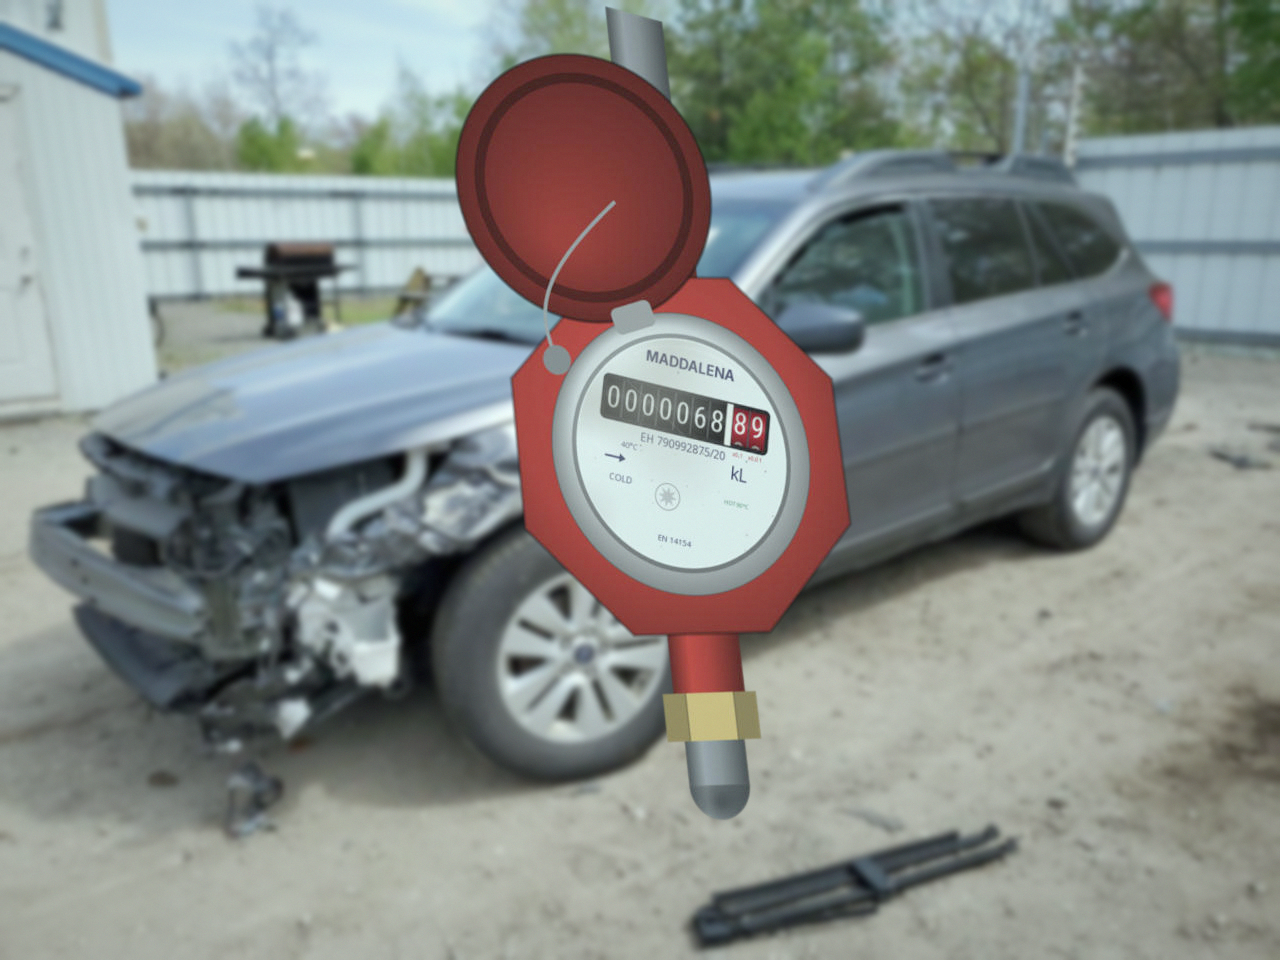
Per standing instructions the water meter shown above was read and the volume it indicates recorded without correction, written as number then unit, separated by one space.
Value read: 68.89 kL
